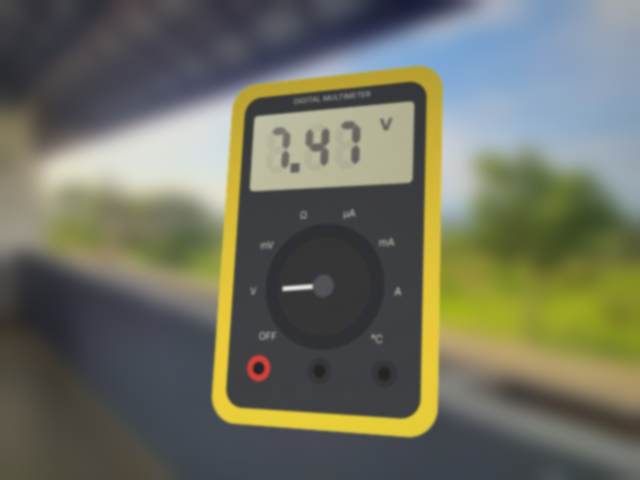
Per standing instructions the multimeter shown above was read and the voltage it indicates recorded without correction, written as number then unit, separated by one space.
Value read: 7.47 V
